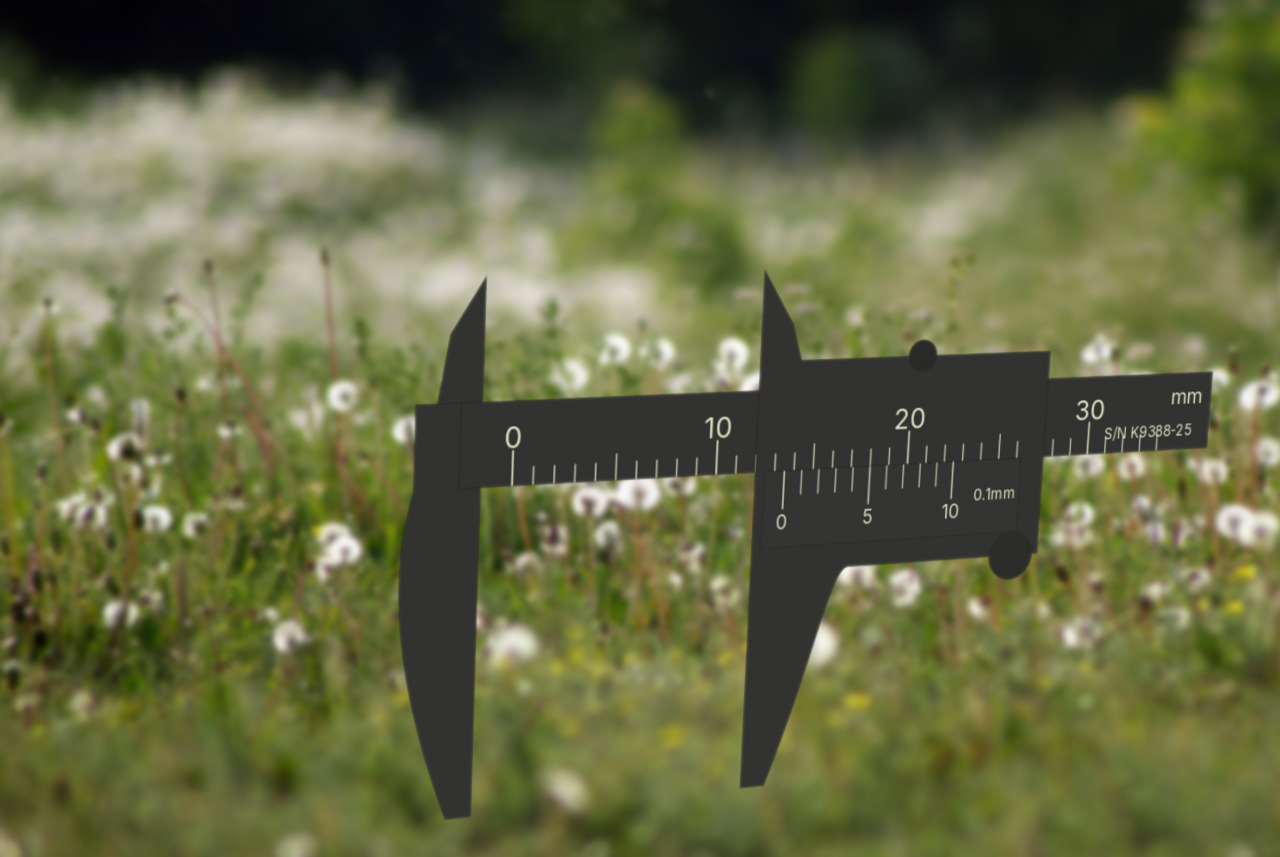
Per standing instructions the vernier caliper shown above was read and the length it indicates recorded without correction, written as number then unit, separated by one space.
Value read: 13.5 mm
